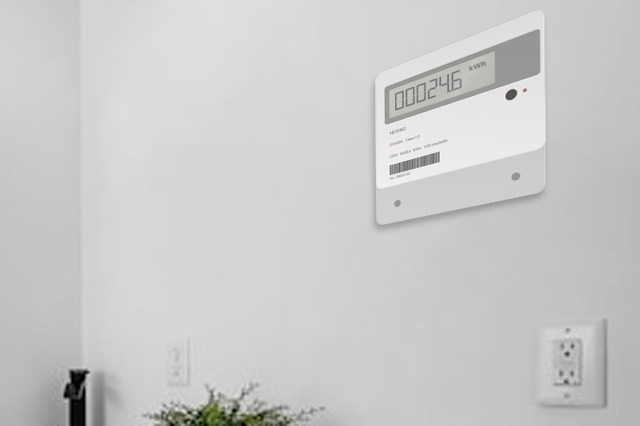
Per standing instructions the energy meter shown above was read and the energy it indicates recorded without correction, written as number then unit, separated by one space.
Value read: 24.6 kWh
